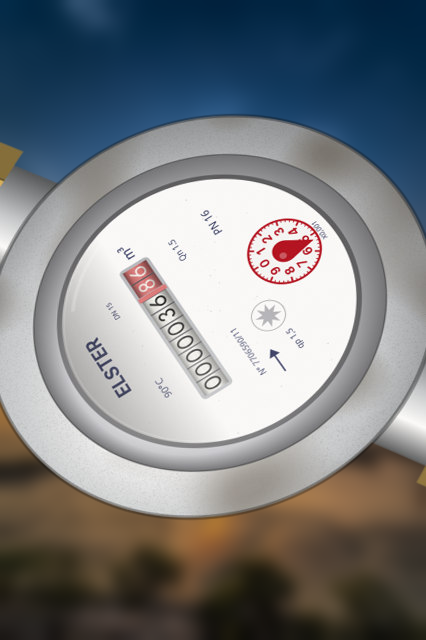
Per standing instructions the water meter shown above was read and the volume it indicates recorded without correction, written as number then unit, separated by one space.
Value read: 36.865 m³
